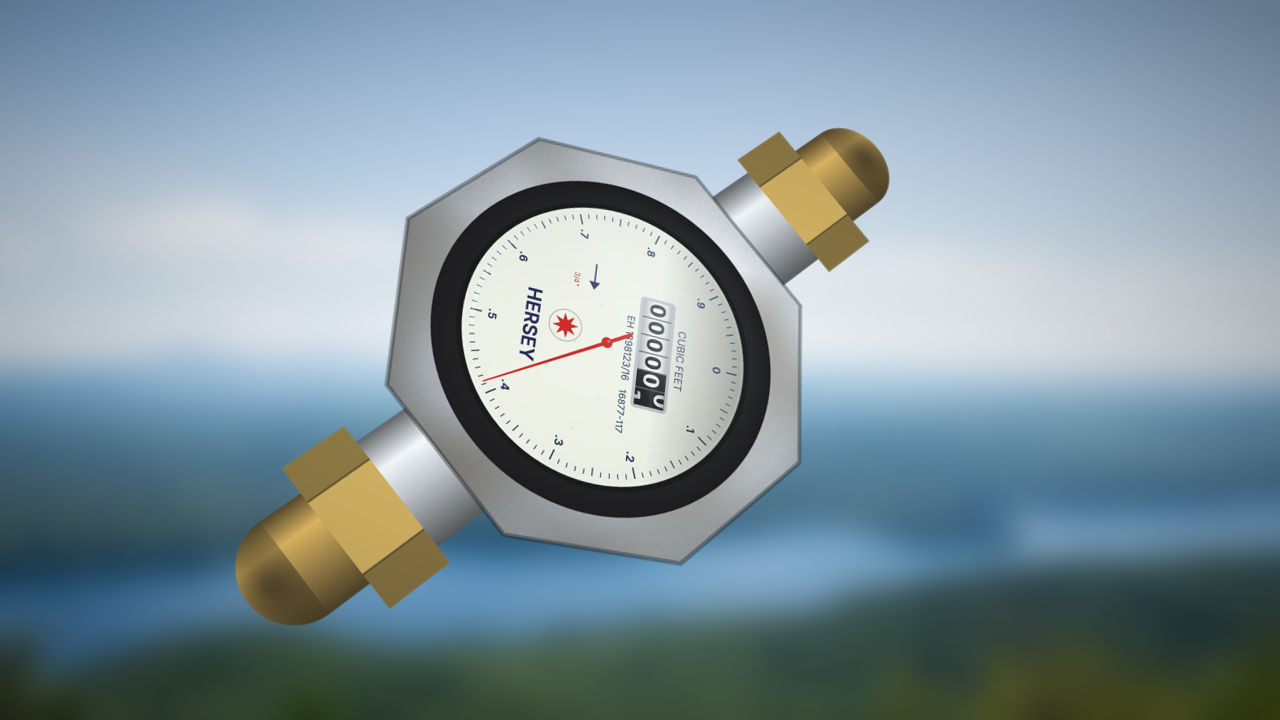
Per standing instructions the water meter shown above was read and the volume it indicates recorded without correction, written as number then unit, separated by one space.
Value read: 0.41 ft³
